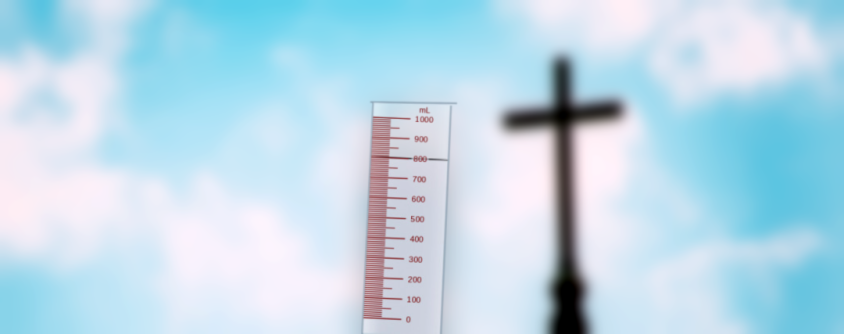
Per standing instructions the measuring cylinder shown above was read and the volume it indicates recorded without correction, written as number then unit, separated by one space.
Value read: 800 mL
